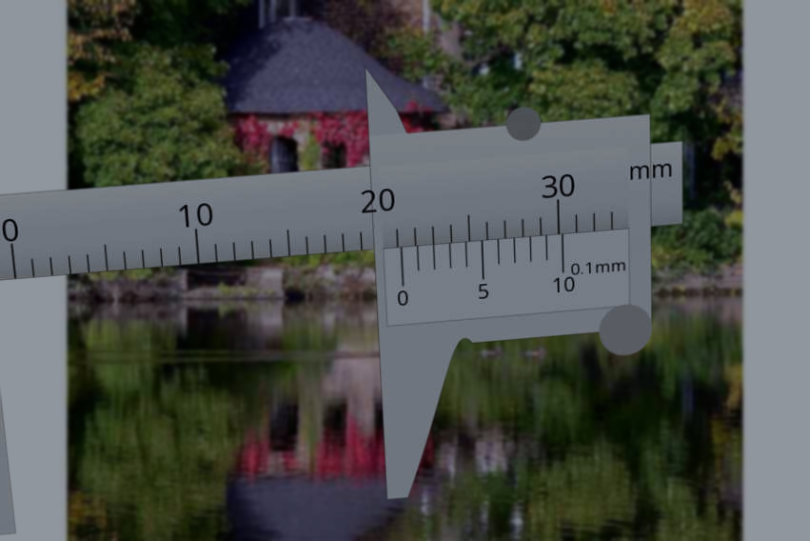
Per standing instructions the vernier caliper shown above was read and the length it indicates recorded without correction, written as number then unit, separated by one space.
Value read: 21.2 mm
